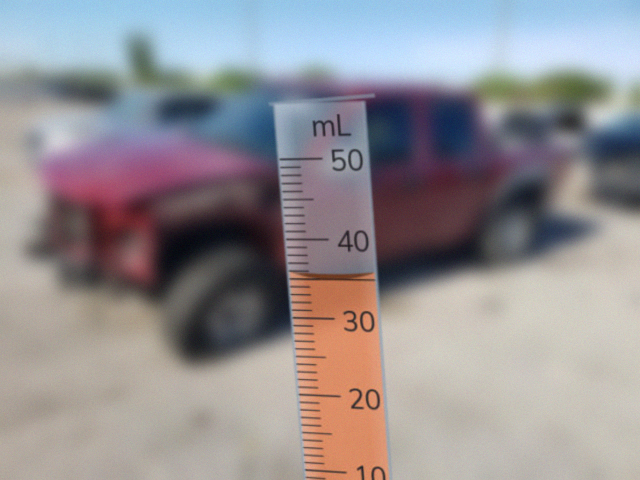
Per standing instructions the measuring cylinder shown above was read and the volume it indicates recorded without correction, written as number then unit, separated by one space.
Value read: 35 mL
